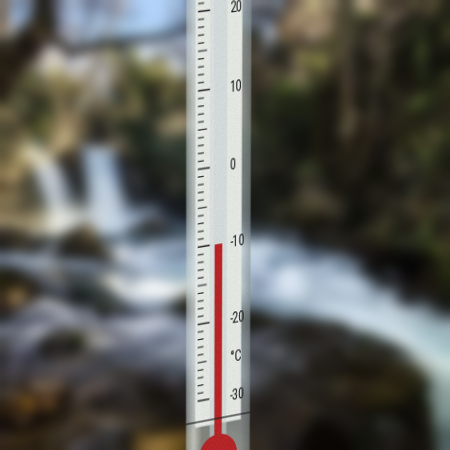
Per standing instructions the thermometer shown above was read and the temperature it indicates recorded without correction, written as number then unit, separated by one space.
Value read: -10 °C
